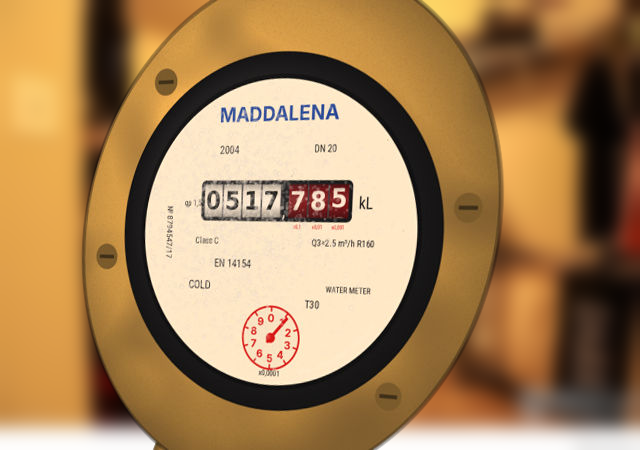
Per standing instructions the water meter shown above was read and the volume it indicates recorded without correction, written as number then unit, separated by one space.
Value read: 517.7851 kL
